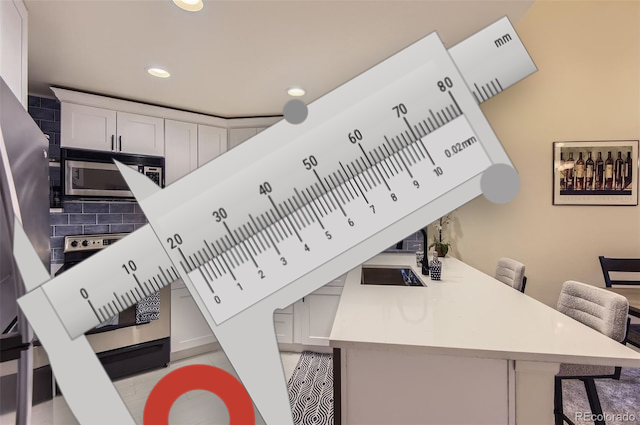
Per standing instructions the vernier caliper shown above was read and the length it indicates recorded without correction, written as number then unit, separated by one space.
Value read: 21.5 mm
